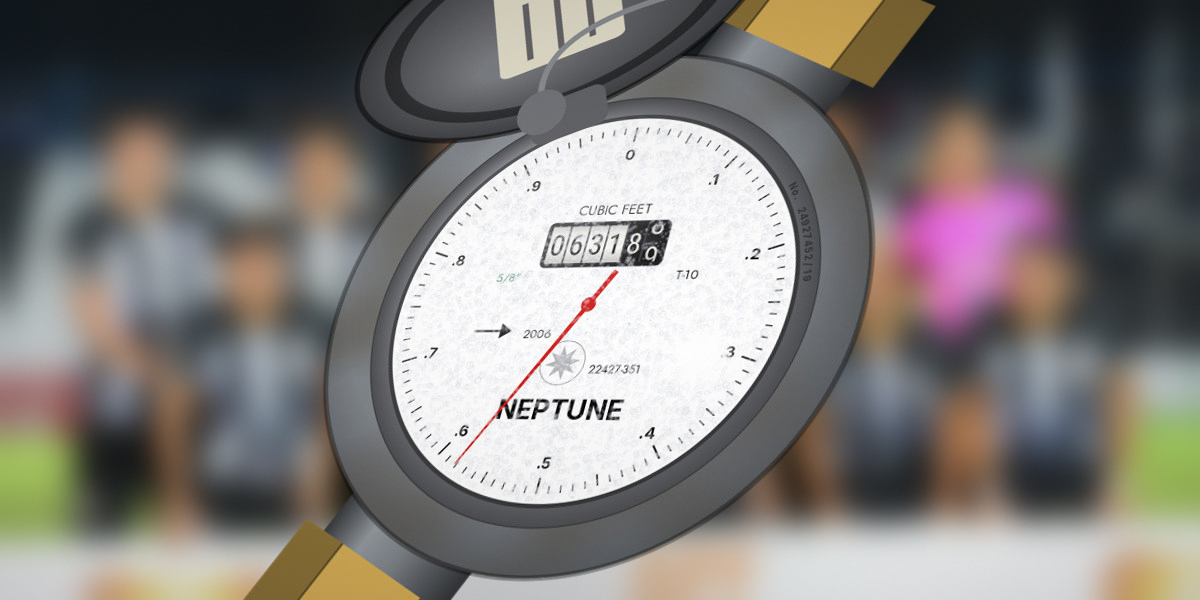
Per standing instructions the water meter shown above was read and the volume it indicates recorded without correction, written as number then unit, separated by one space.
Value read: 63188.58 ft³
